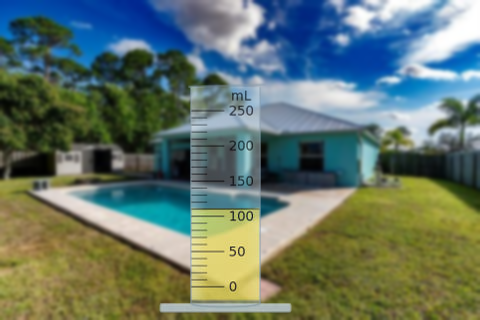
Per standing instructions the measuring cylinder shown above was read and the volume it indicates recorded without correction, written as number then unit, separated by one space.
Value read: 110 mL
